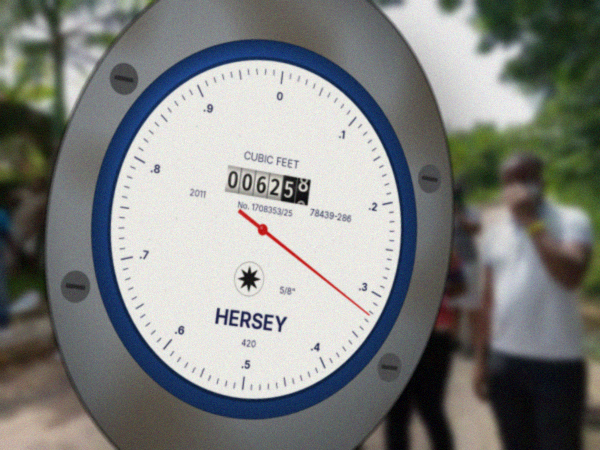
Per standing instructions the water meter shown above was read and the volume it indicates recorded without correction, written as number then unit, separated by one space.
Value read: 6258.32 ft³
